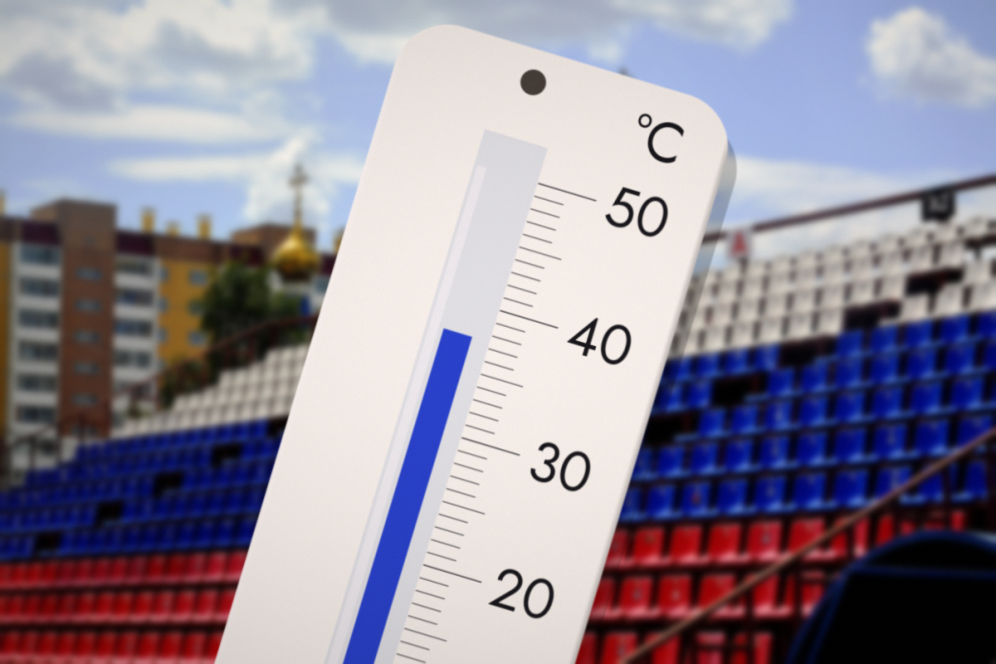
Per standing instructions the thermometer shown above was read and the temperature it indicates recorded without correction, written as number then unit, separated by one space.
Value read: 37.5 °C
